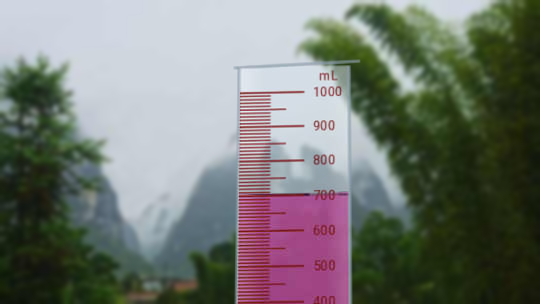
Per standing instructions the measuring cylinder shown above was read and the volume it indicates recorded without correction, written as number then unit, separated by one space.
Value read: 700 mL
